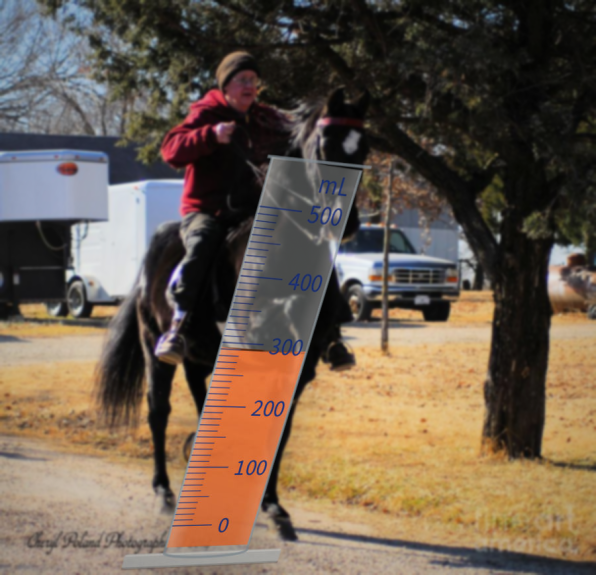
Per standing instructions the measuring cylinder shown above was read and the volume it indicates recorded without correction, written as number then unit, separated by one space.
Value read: 290 mL
